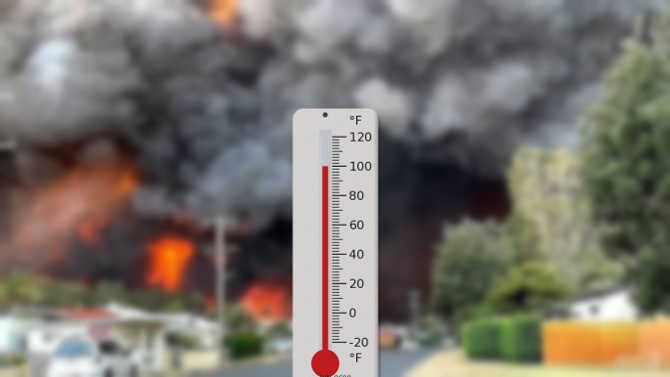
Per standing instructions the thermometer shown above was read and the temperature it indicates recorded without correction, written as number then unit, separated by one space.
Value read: 100 °F
